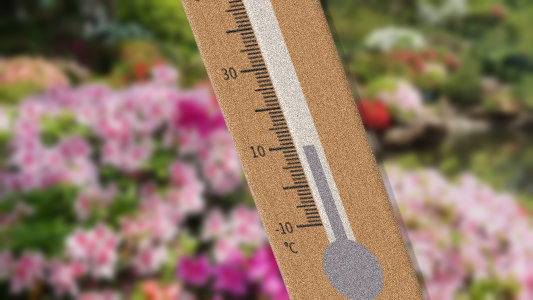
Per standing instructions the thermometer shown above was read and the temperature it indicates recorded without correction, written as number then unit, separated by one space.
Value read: 10 °C
